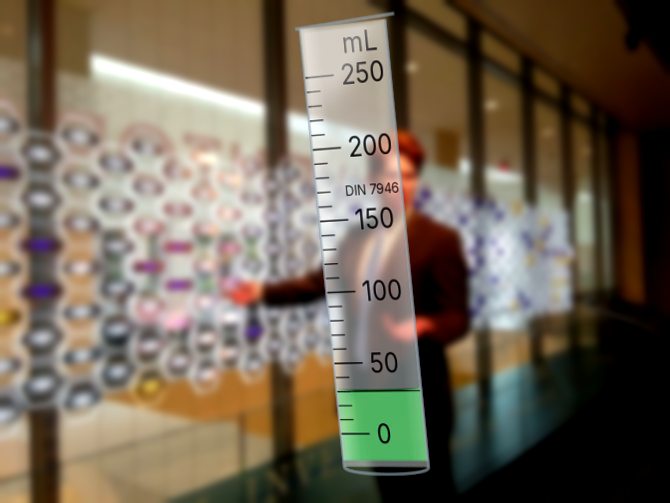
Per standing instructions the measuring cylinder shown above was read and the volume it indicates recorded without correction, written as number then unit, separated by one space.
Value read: 30 mL
